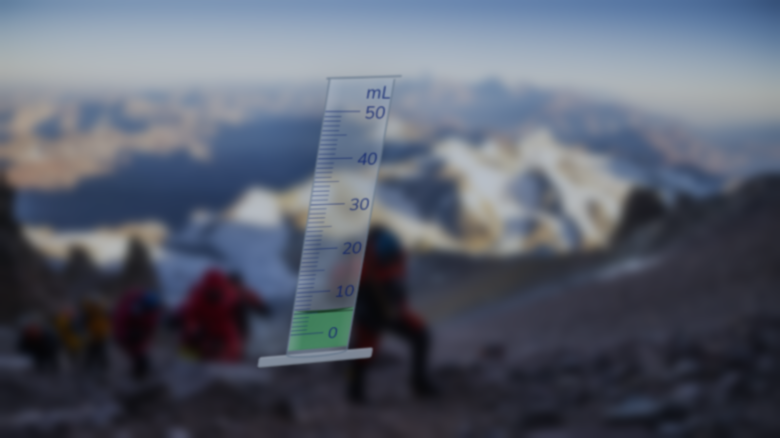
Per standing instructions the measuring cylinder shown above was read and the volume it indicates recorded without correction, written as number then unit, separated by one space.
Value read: 5 mL
